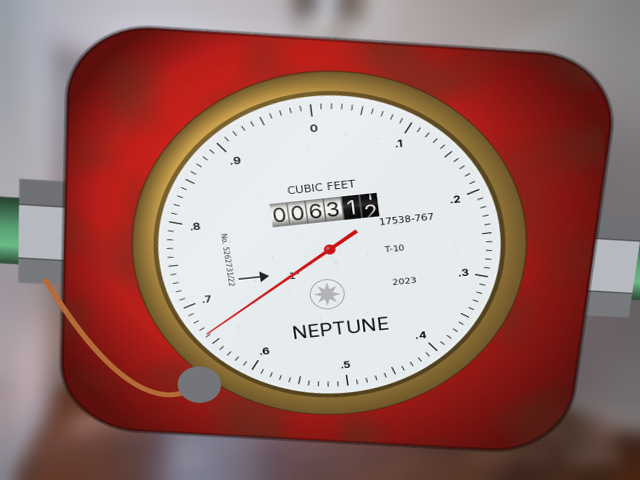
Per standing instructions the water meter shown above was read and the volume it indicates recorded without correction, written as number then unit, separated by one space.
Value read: 6311.66 ft³
